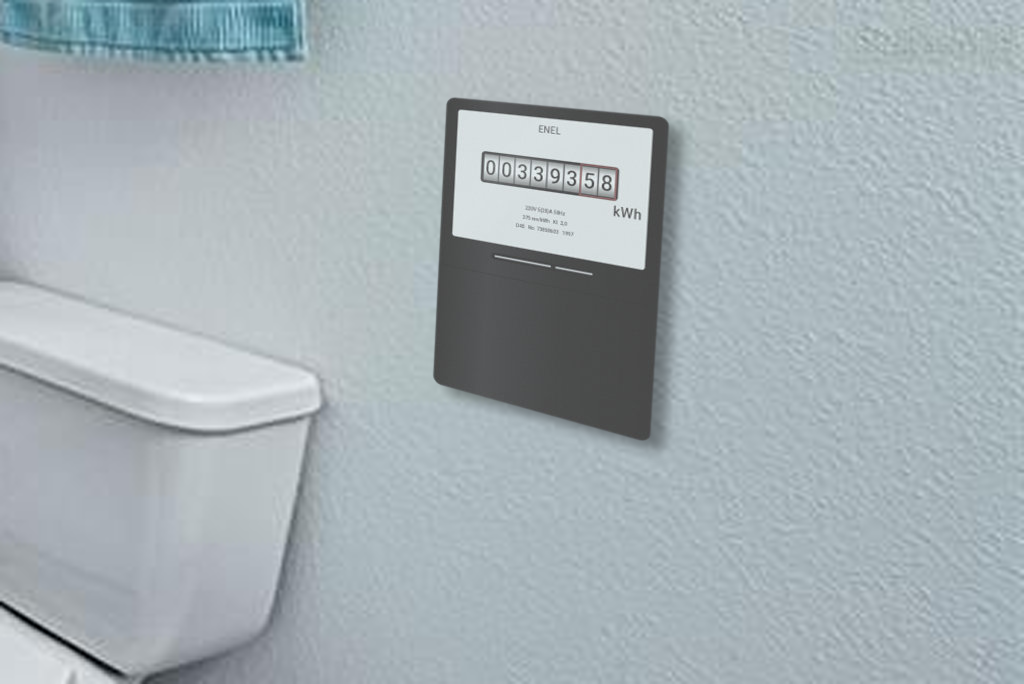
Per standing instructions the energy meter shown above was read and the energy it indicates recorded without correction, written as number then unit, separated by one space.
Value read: 3393.58 kWh
